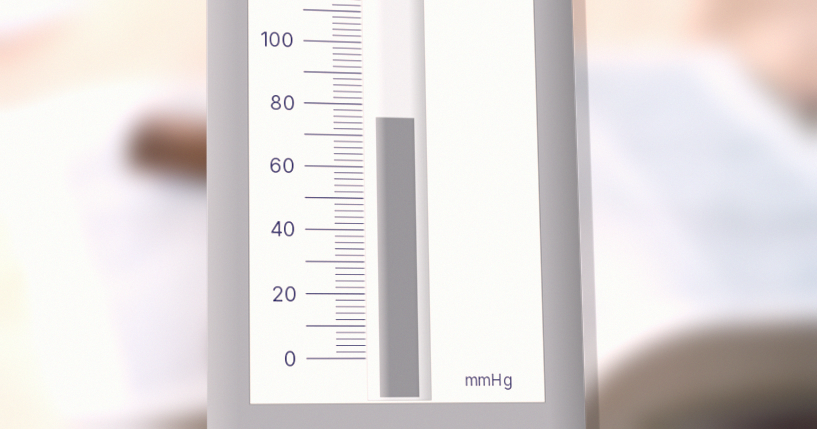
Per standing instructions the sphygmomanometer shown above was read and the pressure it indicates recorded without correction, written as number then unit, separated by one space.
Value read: 76 mmHg
